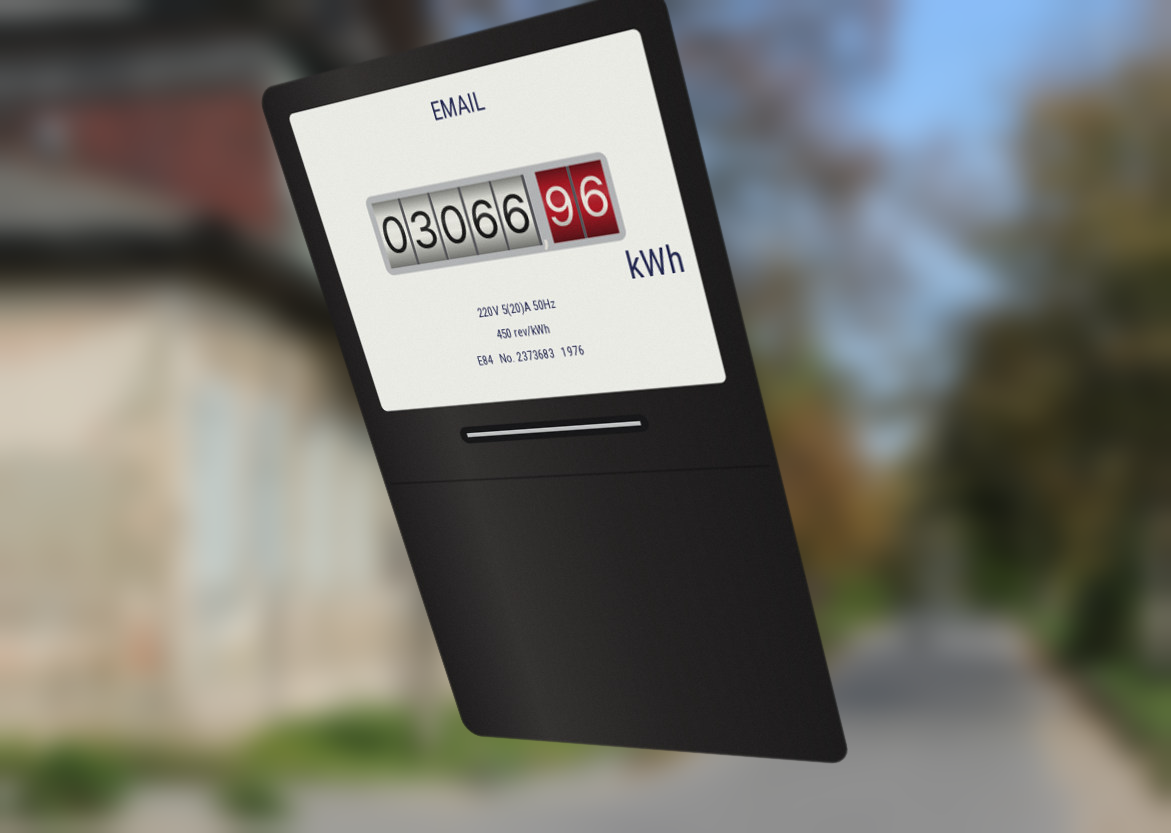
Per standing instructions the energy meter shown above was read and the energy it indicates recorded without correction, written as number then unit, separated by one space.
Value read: 3066.96 kWh
